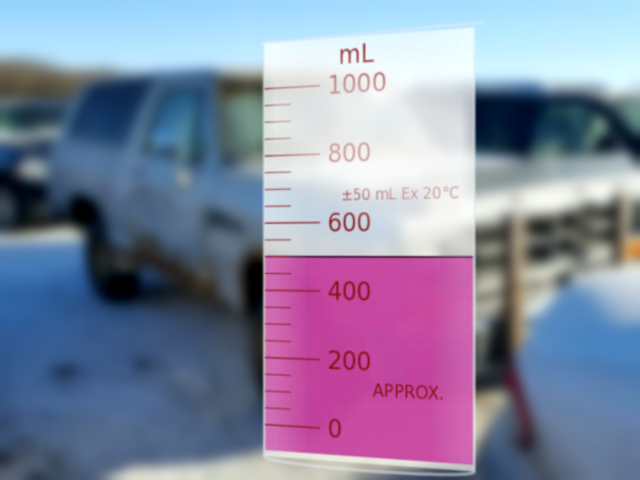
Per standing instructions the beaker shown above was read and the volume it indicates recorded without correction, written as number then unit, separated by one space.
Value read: 500 mL
